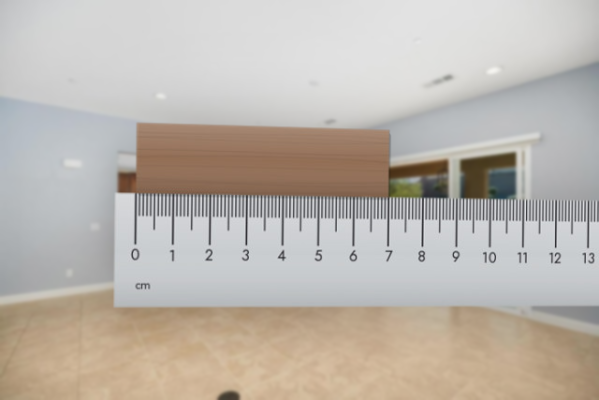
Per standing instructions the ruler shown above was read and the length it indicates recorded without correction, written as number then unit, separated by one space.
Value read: 7 cm
